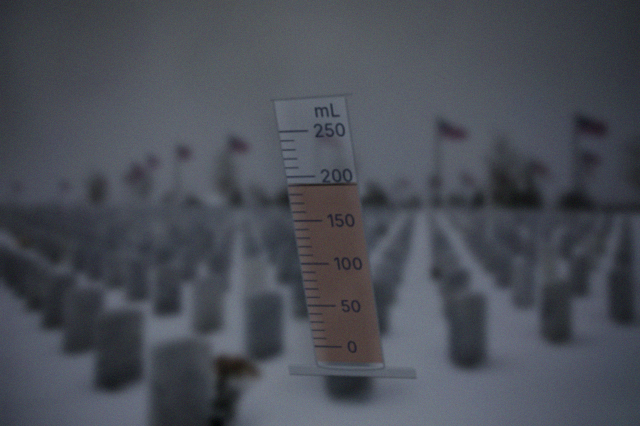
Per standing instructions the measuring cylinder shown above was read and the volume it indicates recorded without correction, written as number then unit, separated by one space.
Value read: 190 mL
